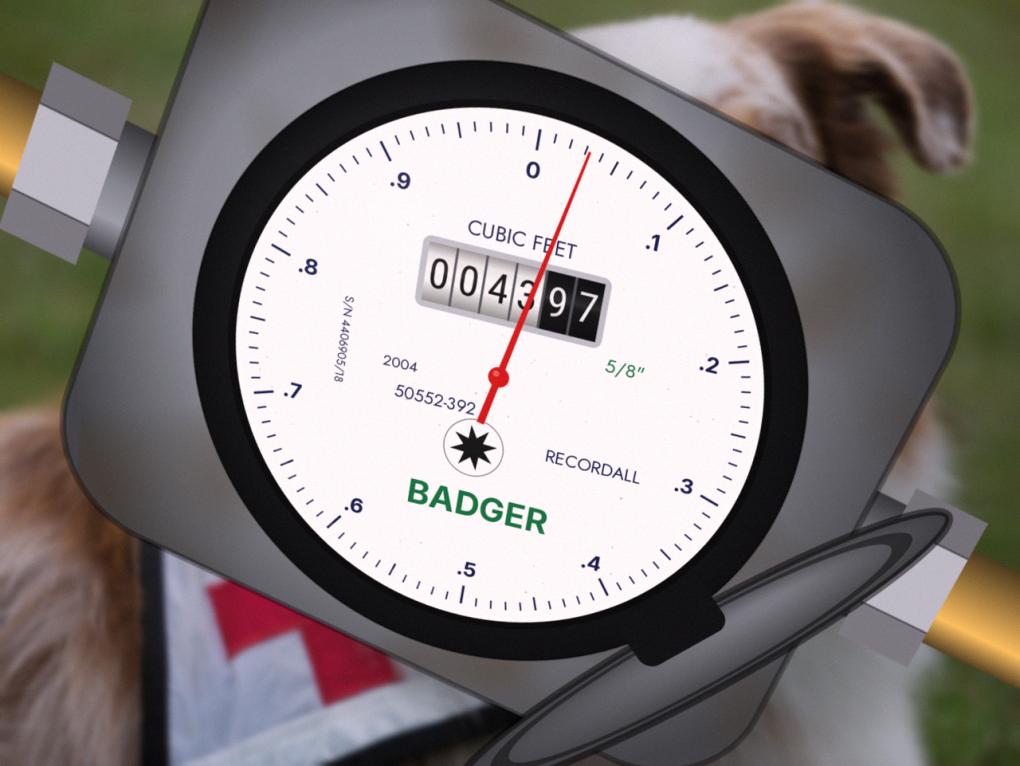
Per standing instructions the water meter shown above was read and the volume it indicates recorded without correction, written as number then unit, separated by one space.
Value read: 4397.03 ft³
